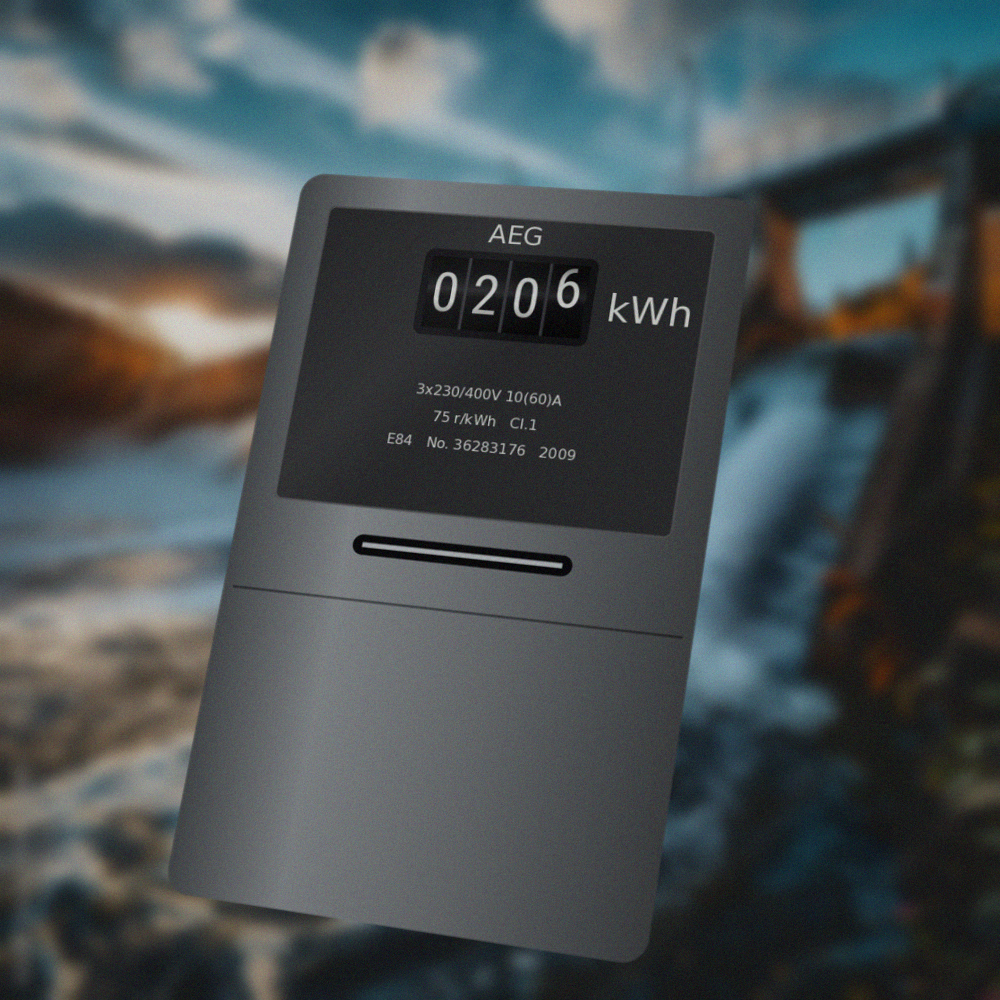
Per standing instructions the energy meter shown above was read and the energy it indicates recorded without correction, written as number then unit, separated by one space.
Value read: 206 kWh
